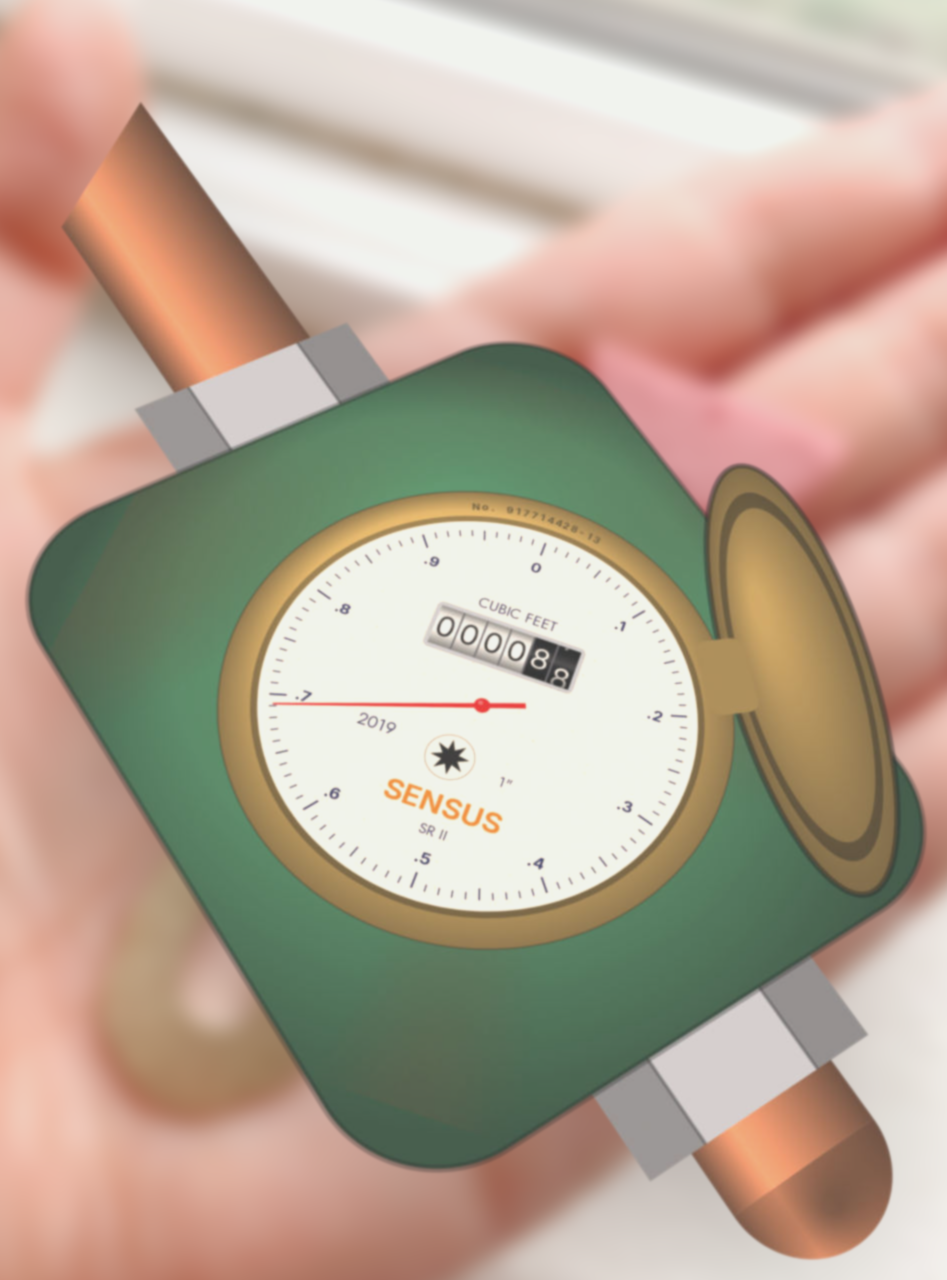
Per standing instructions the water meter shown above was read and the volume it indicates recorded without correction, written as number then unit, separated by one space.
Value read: 87.69 ft³
